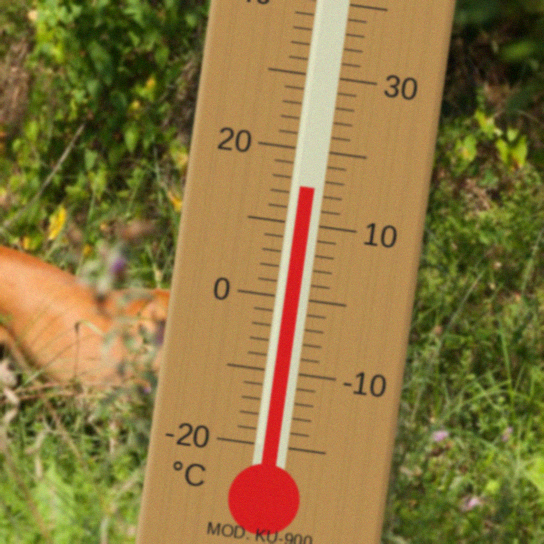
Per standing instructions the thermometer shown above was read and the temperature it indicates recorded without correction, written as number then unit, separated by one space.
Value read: 15 °C
